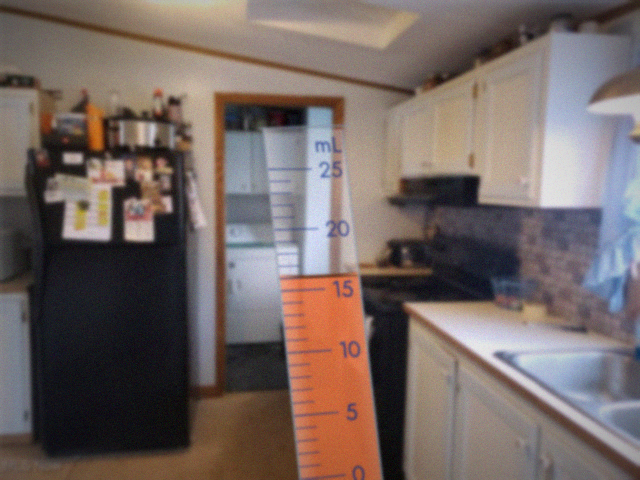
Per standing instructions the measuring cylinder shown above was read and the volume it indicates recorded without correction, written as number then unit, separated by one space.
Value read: 16 mL
